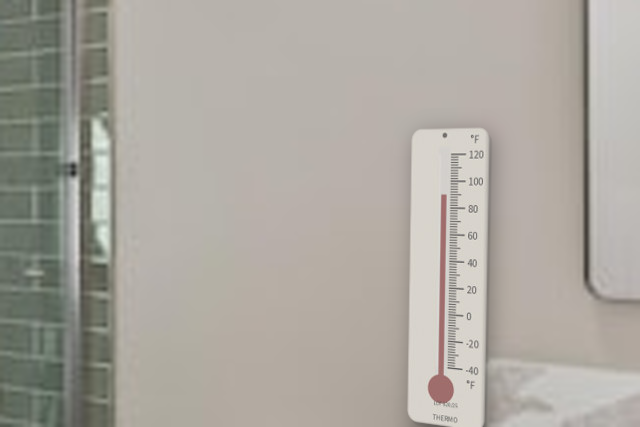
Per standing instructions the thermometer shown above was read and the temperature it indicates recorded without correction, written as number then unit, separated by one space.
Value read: 90 °F
